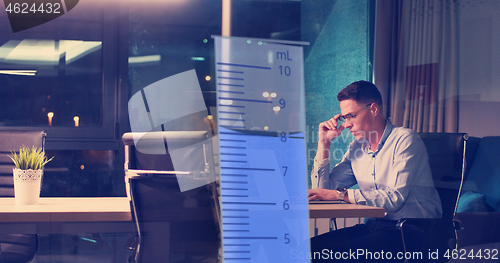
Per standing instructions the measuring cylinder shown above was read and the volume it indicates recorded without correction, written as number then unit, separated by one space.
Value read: 8 mL
